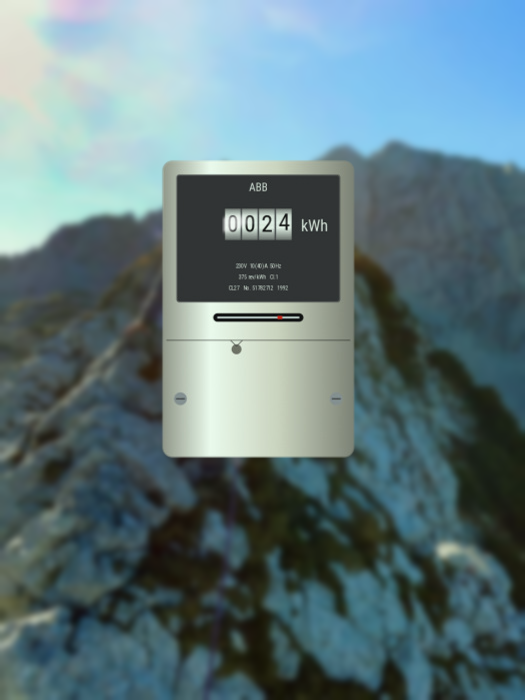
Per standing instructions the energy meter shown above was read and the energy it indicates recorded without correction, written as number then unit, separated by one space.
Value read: 24 kWh
